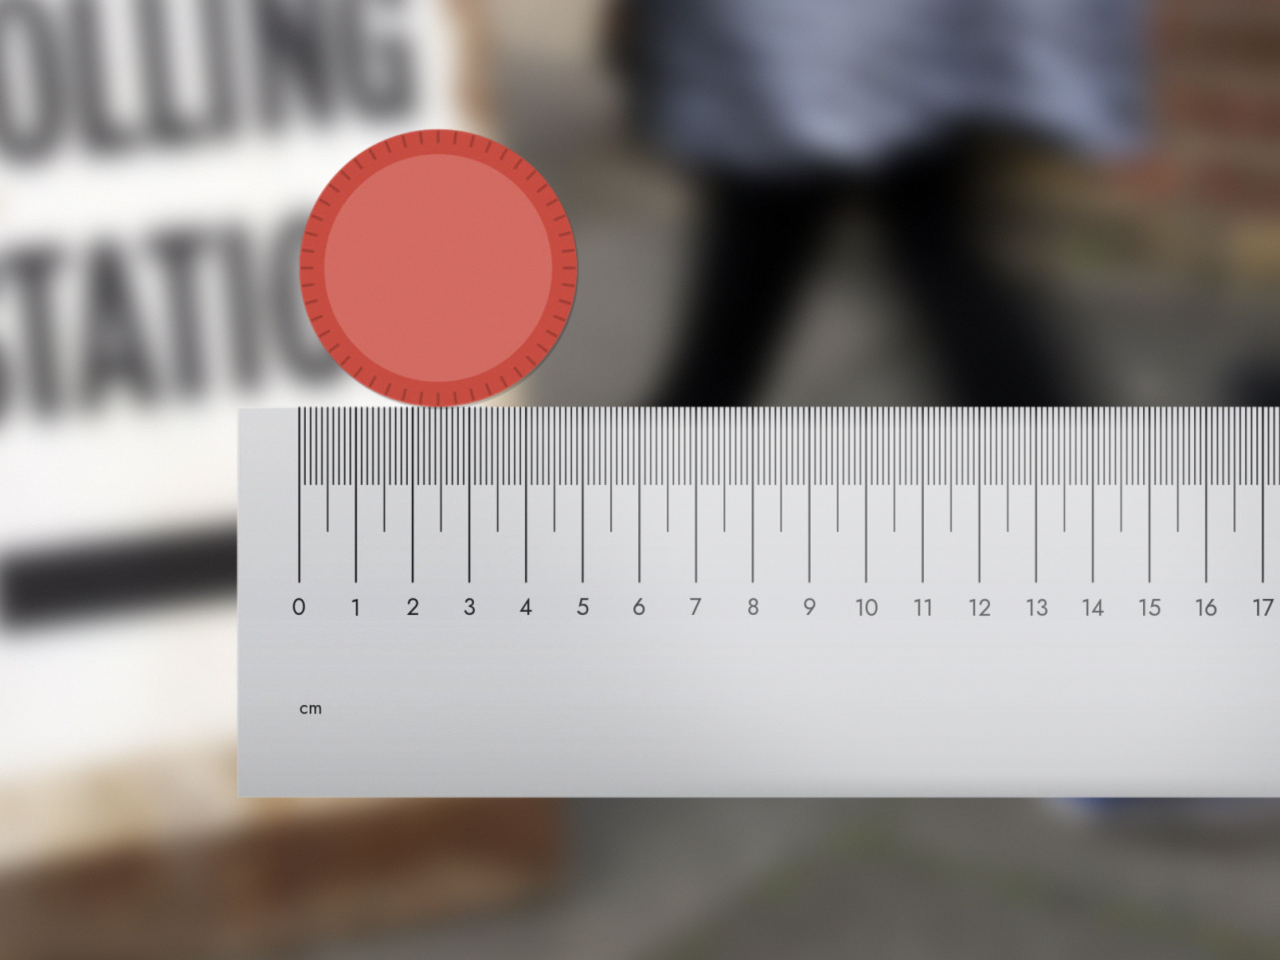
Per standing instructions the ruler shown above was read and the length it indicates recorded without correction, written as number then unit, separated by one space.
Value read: 4.9 cm
